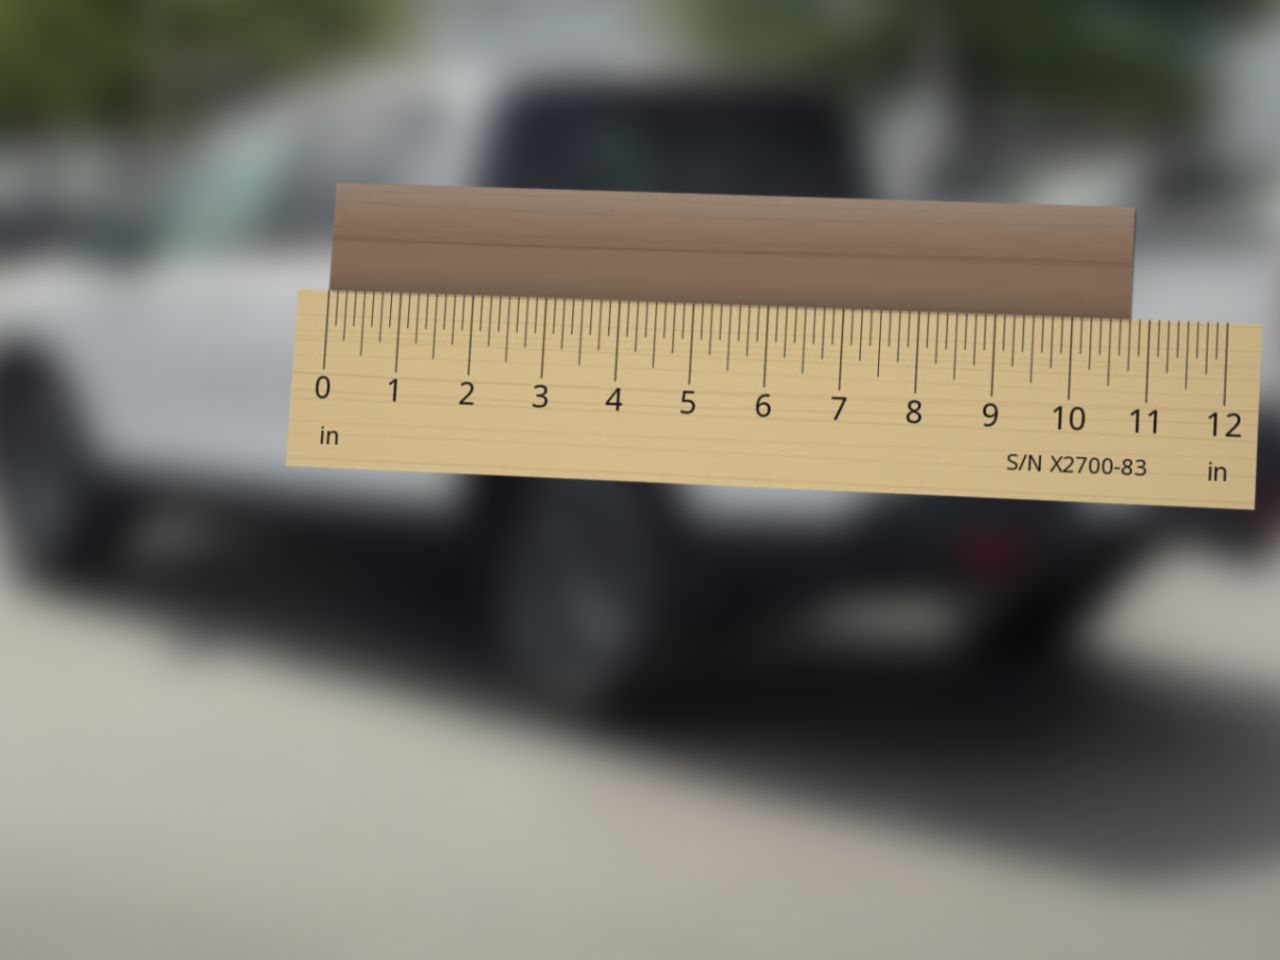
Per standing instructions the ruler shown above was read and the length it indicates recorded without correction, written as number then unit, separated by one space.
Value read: 10.75 in
